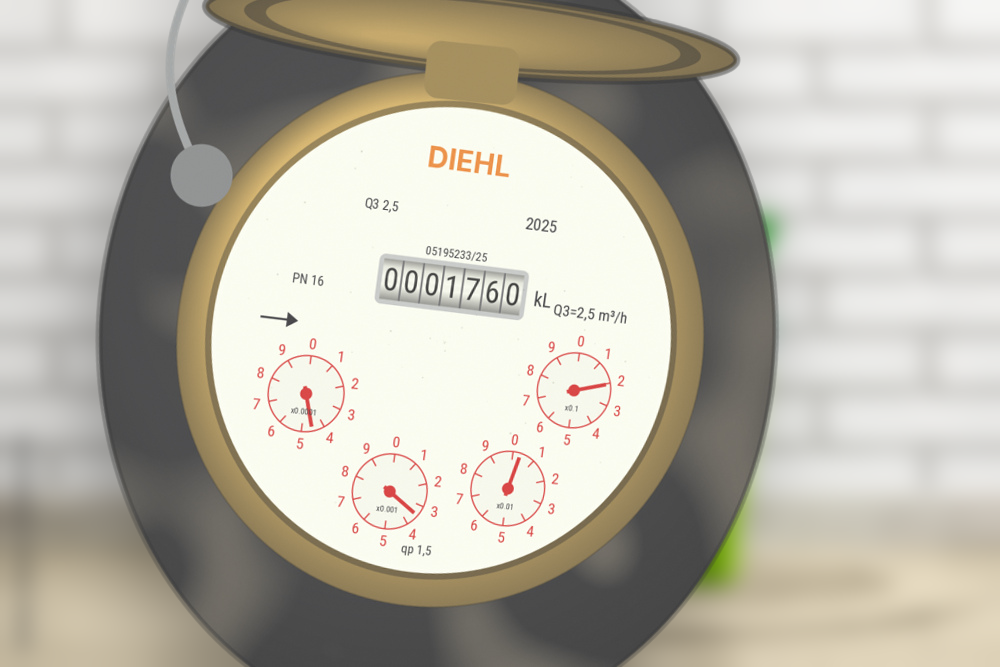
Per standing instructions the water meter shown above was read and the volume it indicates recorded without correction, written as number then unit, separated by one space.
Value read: 1760.2034 kL
